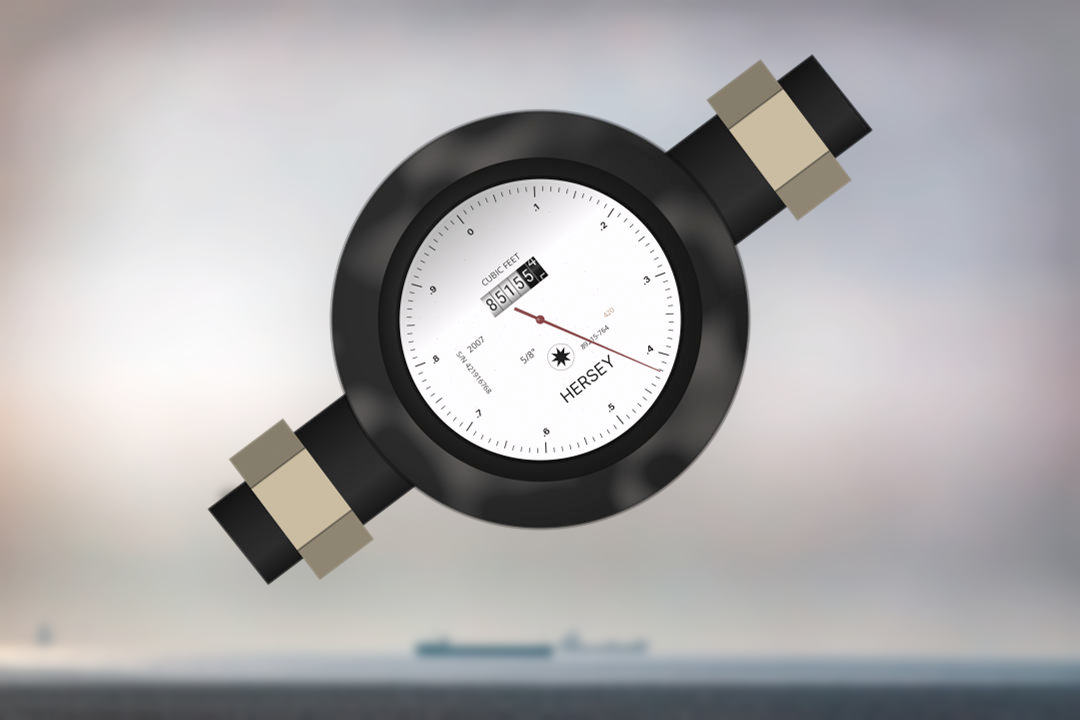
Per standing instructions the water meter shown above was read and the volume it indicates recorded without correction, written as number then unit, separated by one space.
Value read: 851554.42 ft³
